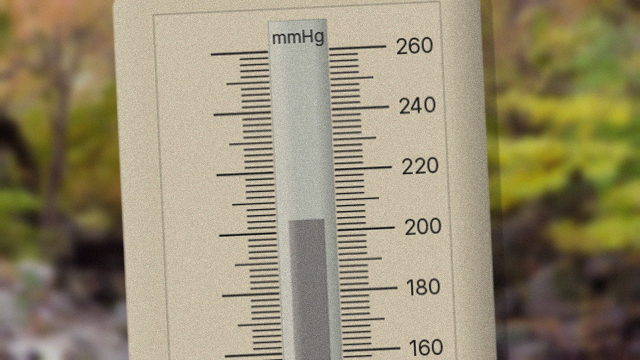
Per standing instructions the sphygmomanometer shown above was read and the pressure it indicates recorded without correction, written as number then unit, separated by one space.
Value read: 204 mmHg
